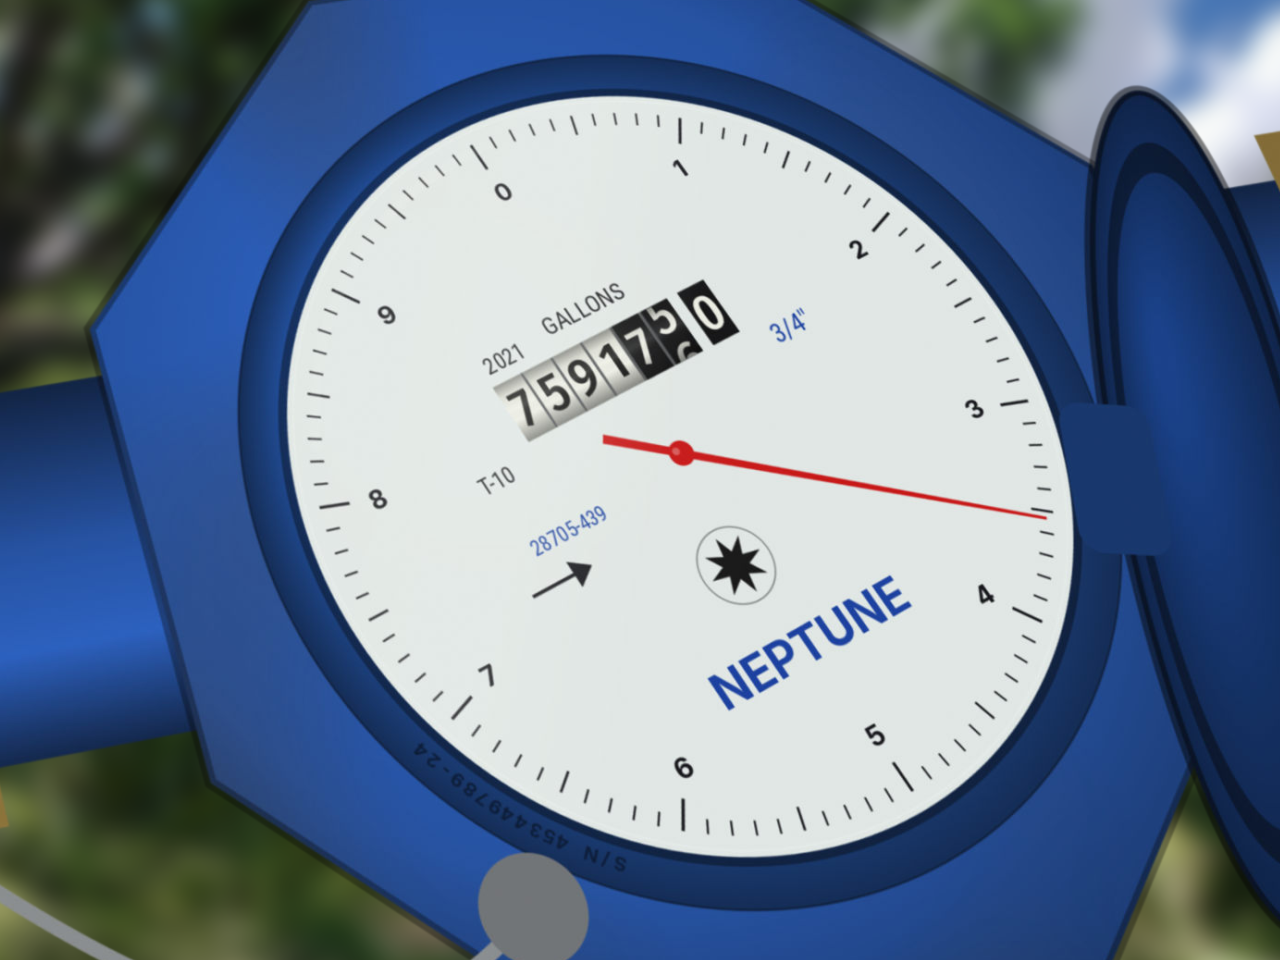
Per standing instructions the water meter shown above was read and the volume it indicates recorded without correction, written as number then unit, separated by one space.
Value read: 7591753.5 gal
